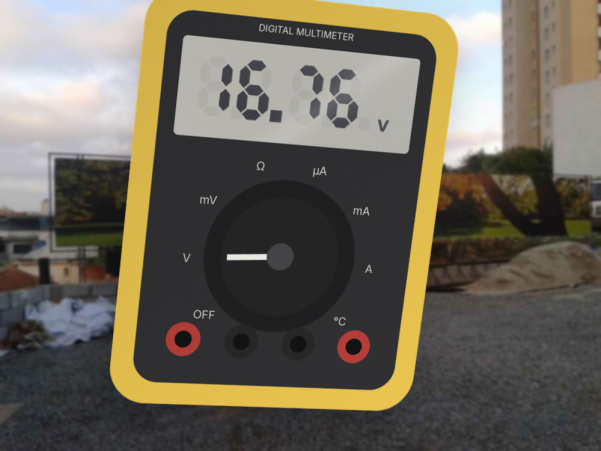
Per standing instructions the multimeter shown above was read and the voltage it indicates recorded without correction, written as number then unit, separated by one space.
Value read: 16.76 V
